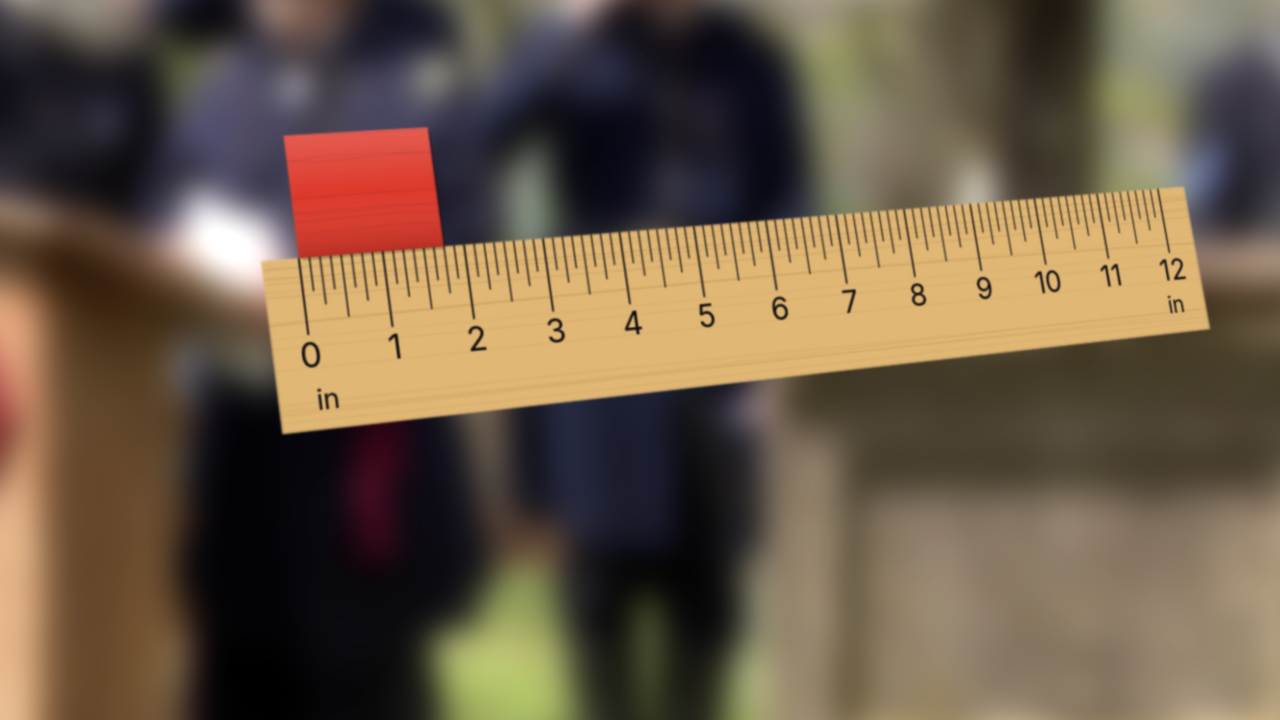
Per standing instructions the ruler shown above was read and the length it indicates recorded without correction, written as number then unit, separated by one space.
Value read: 1.75 in
